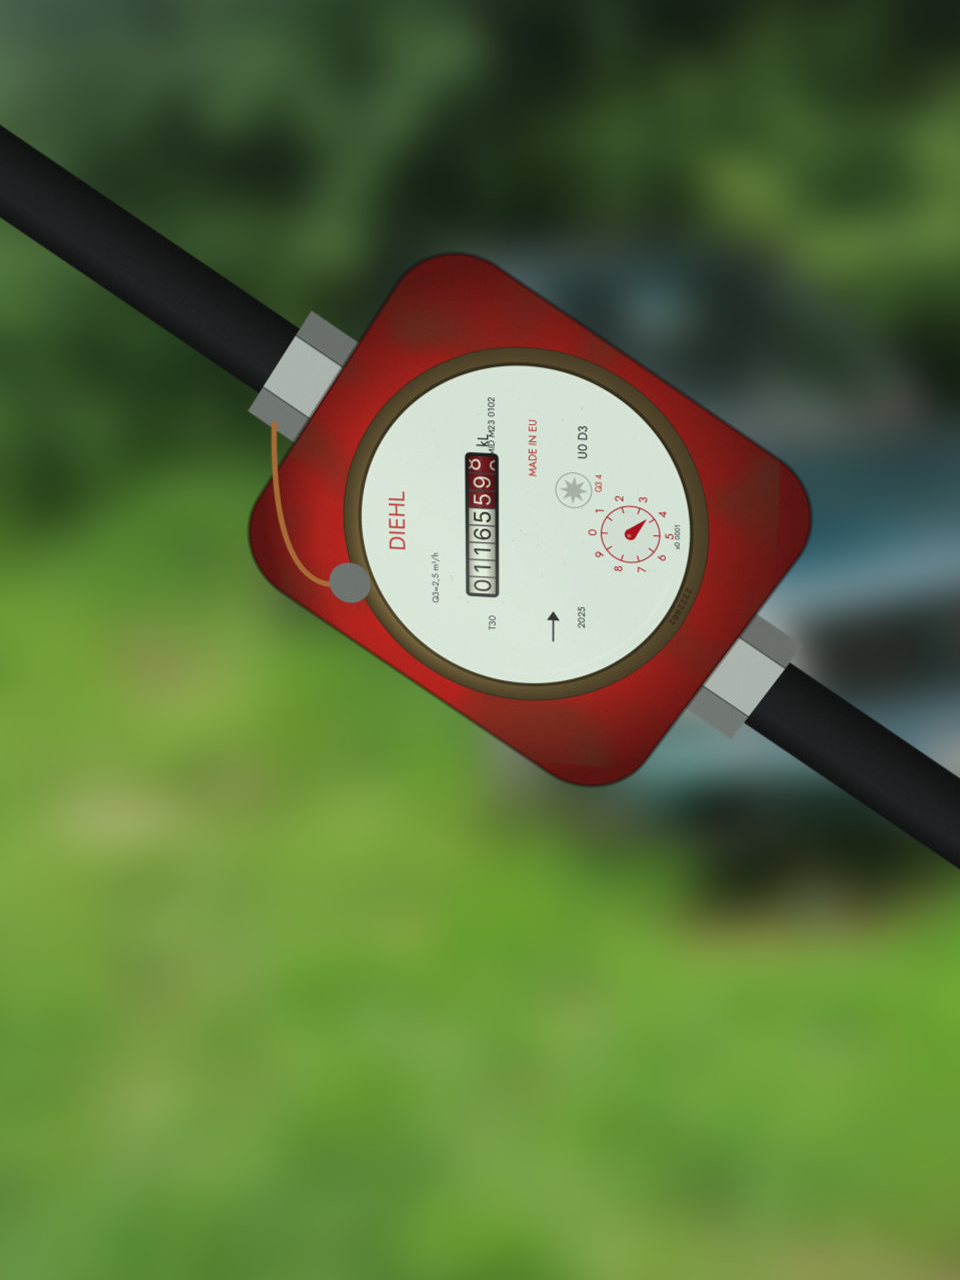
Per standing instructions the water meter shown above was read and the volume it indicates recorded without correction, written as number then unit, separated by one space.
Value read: 1165.5983 kL
